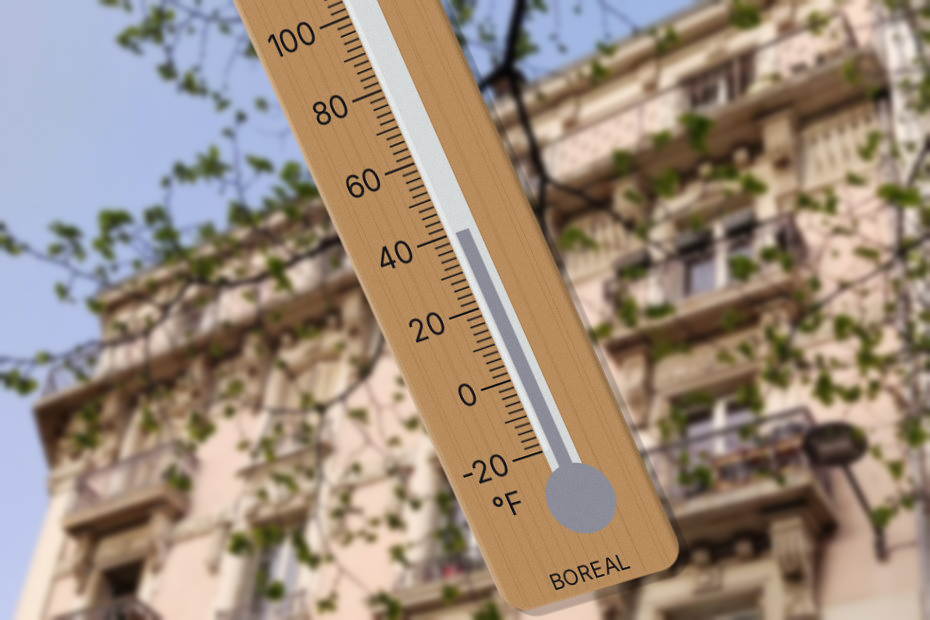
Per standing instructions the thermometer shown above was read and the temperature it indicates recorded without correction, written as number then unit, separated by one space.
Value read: 40 °F
